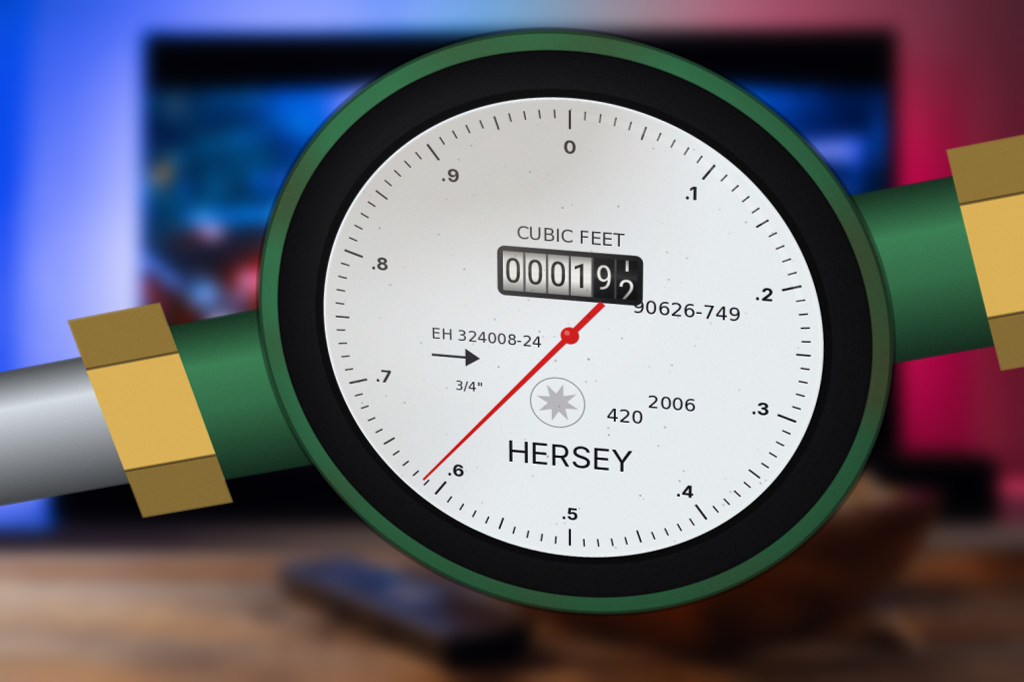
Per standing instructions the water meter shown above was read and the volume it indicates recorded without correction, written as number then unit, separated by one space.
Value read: 191.61 ft³
